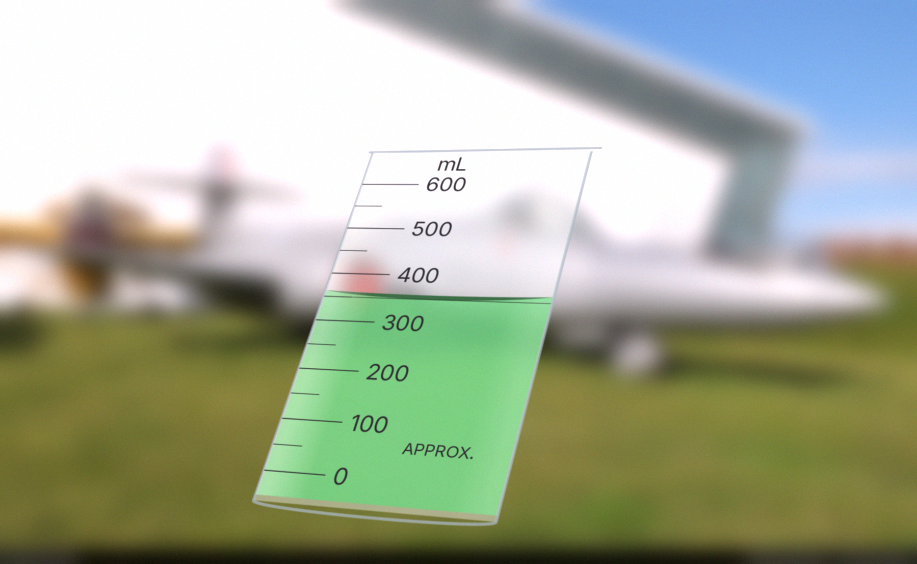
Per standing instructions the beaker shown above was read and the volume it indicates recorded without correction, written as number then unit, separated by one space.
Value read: 350 mL
